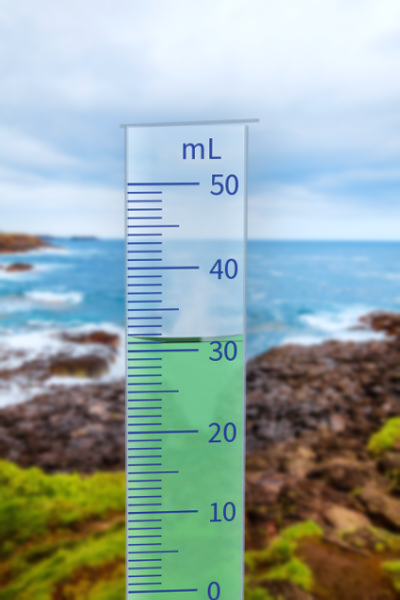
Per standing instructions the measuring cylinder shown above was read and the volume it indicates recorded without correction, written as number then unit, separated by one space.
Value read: 31 mL
